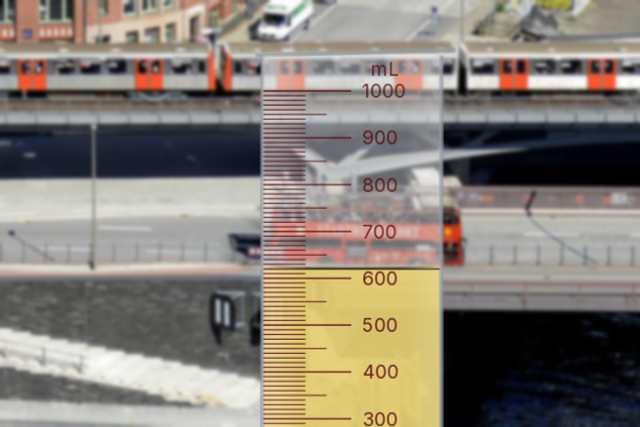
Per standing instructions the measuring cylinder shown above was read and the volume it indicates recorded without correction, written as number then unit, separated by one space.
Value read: 620 mL
